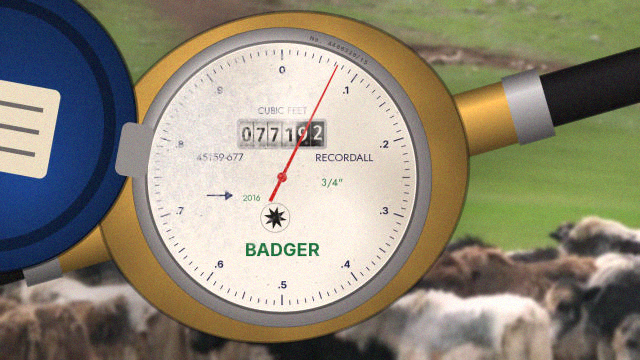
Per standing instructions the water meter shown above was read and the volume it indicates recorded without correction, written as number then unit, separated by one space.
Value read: 77192.07 ft³
